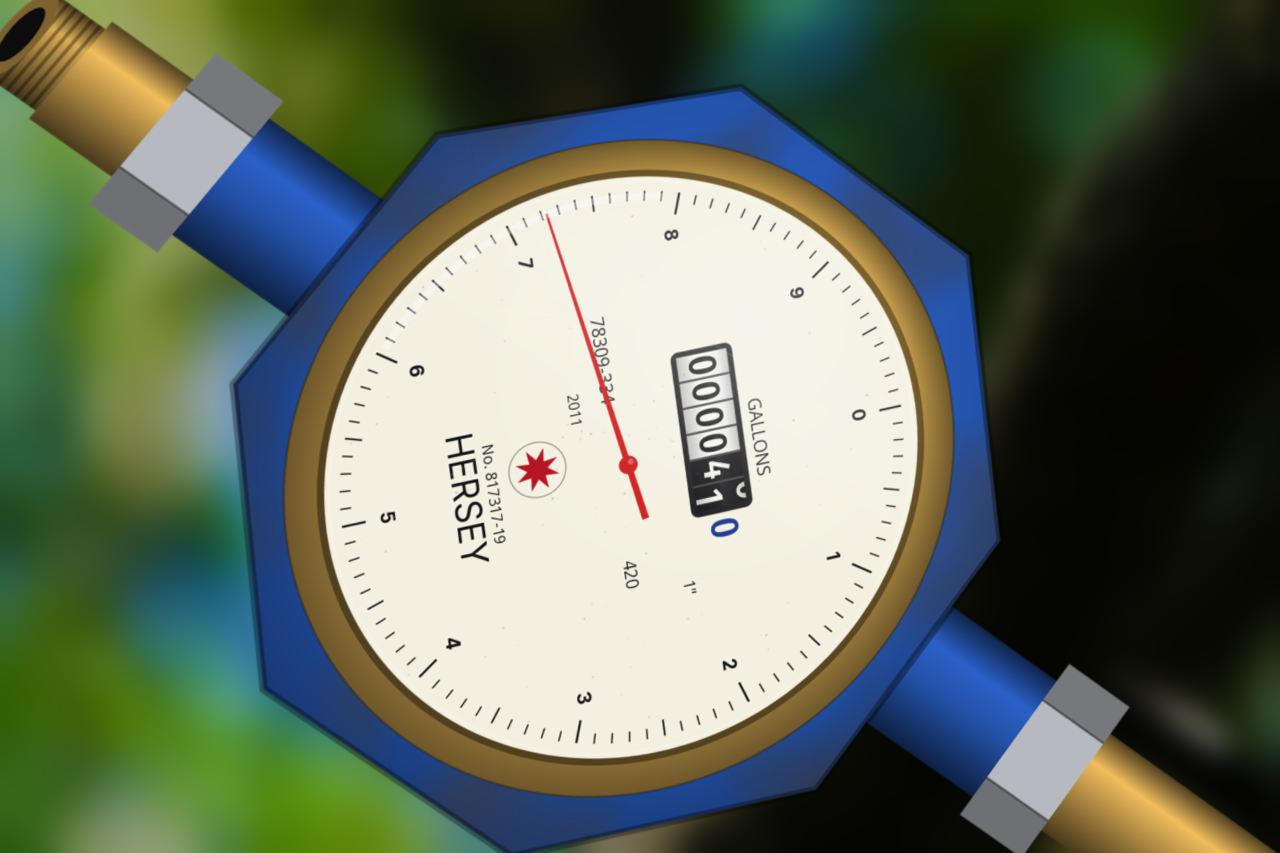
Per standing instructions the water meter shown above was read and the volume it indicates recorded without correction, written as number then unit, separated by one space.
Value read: 407.2 gal
